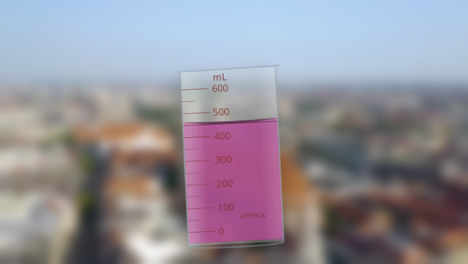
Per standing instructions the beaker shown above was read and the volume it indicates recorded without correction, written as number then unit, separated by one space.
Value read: 450 mL
